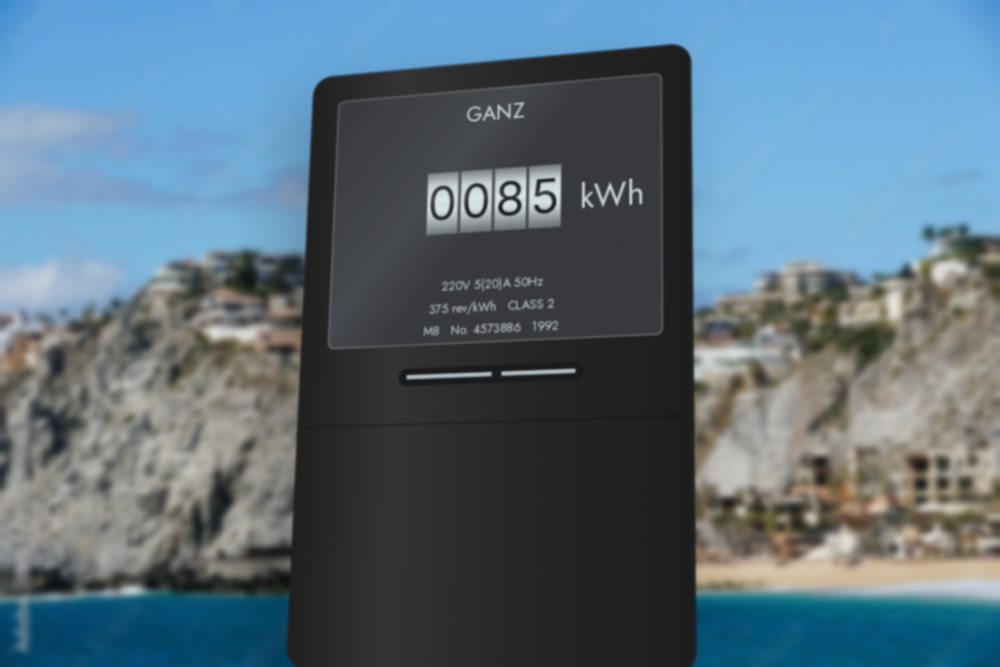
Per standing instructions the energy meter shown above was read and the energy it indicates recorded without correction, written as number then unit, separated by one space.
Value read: 85 kWh
